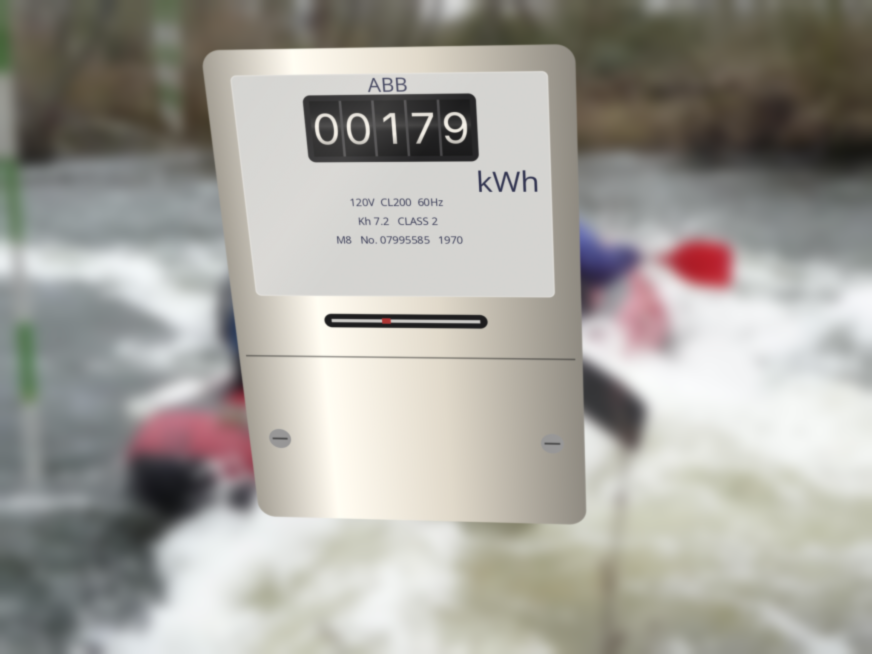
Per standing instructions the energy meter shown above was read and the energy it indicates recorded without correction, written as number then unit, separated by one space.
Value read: 179 kWh
